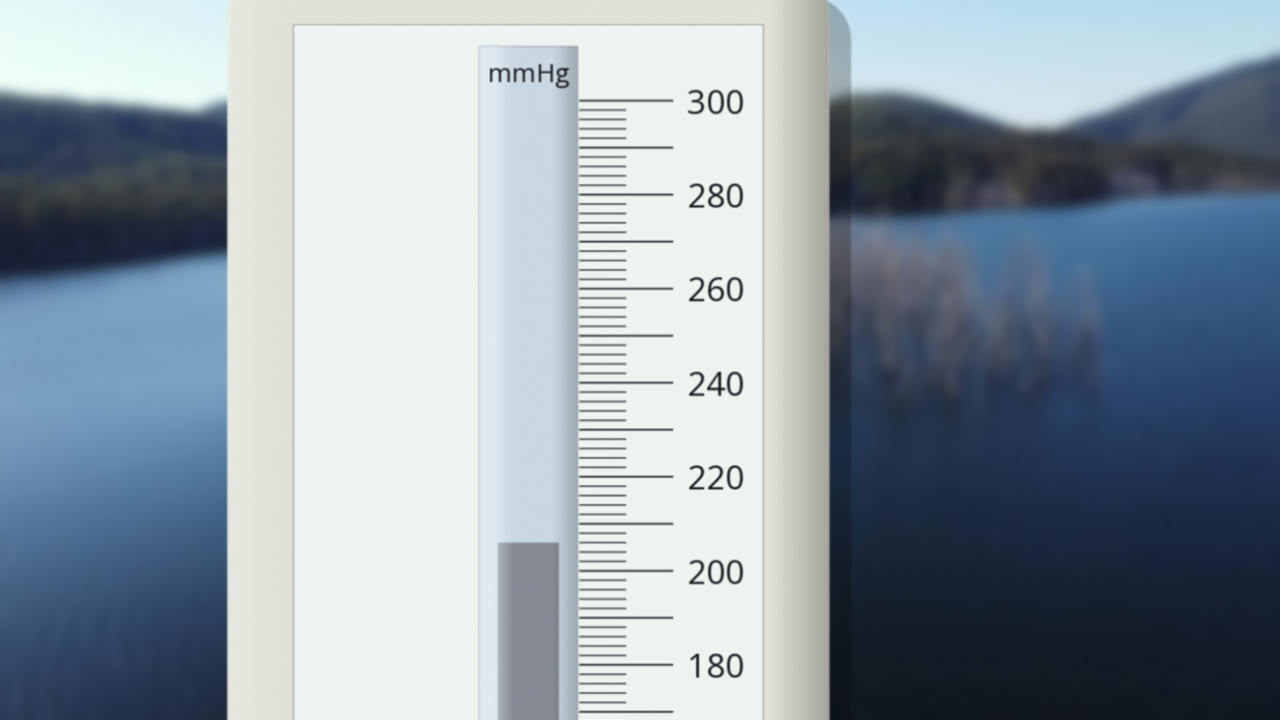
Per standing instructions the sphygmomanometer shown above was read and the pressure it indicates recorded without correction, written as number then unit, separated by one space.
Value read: 206 mmHg
